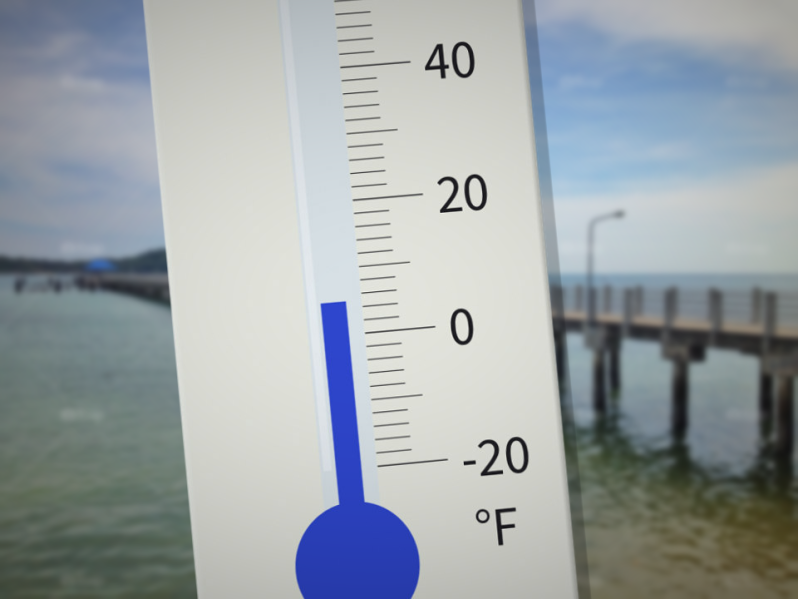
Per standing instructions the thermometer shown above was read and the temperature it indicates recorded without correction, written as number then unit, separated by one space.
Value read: 5 °F
